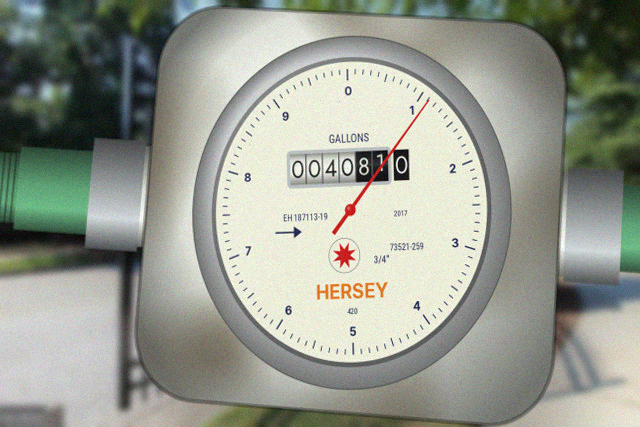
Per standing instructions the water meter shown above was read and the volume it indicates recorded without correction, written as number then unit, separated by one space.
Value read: 40811.1 gal
